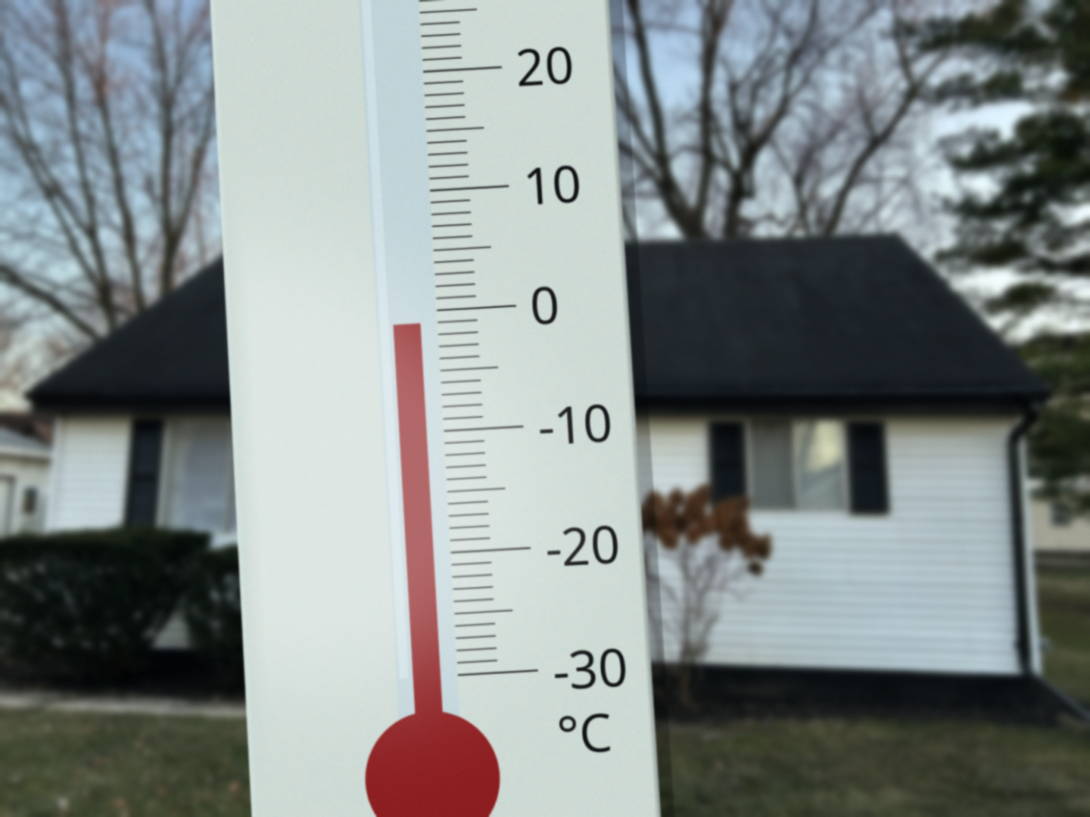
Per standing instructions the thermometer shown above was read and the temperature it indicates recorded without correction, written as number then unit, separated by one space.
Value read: -1 °C
